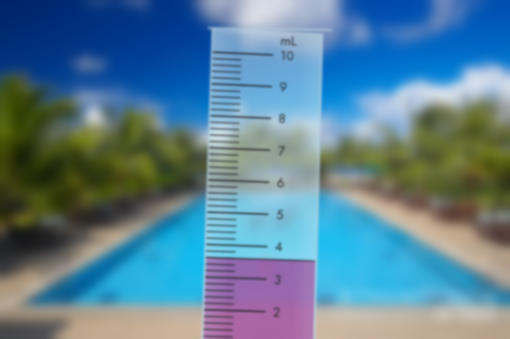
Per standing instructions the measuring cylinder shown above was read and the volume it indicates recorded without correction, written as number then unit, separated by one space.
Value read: 3.6 mL
